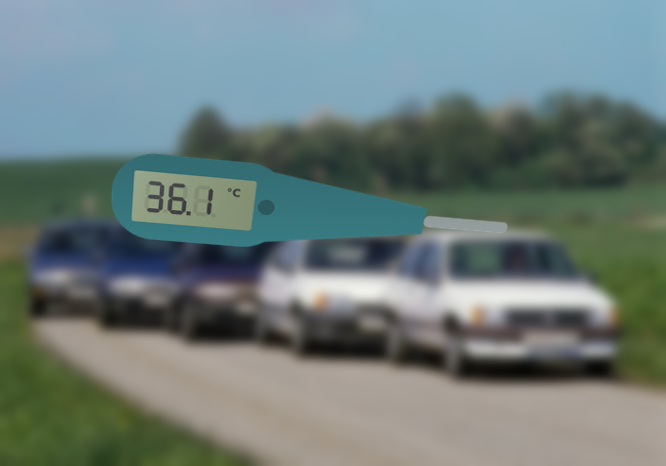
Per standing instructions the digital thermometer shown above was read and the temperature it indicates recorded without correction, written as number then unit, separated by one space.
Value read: 36.1 °C
